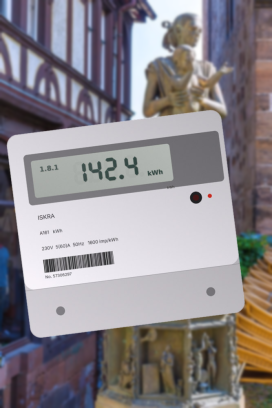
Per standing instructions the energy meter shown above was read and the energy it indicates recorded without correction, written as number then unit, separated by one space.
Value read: 142.4 kWh
